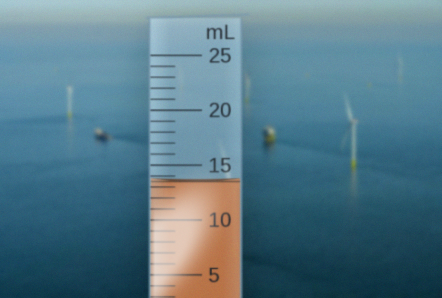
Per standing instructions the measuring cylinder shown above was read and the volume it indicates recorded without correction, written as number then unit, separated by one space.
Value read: 13.5 mL
